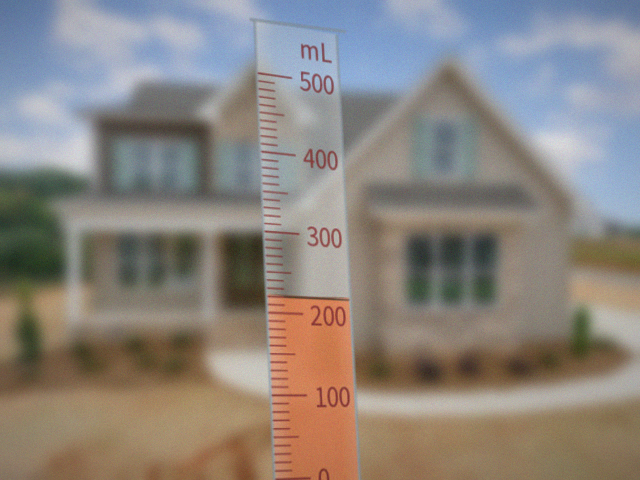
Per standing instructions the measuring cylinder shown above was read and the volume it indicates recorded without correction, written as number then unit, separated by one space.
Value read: 220 mL
